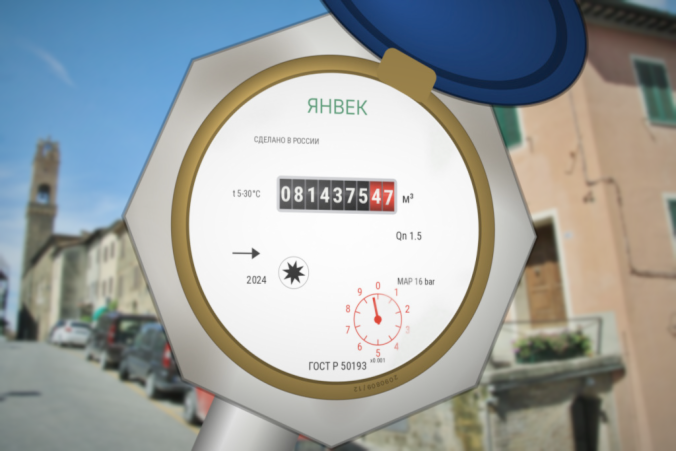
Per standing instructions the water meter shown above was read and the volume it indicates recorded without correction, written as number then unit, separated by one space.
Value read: 814375.469 m³
